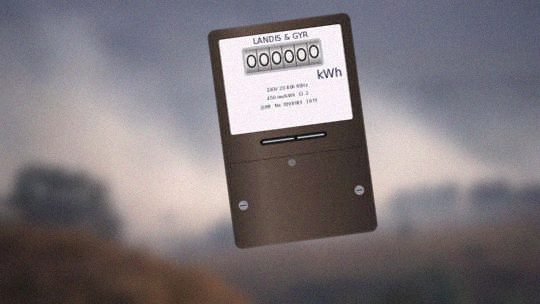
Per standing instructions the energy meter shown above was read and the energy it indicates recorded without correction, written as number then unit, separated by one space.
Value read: 0 kWh
